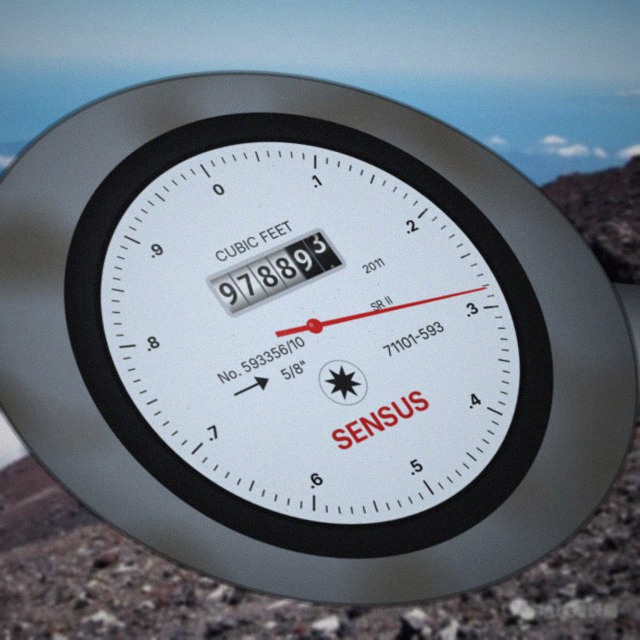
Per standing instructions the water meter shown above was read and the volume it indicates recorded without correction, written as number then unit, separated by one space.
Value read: 978893.28 ft³
